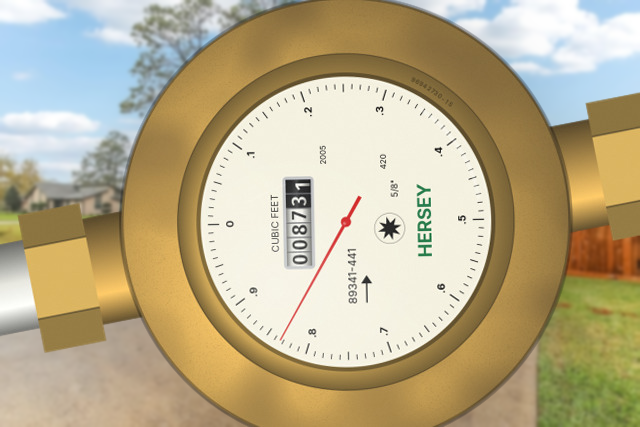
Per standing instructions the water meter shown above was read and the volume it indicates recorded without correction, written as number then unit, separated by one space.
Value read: 8730.83 ft³
